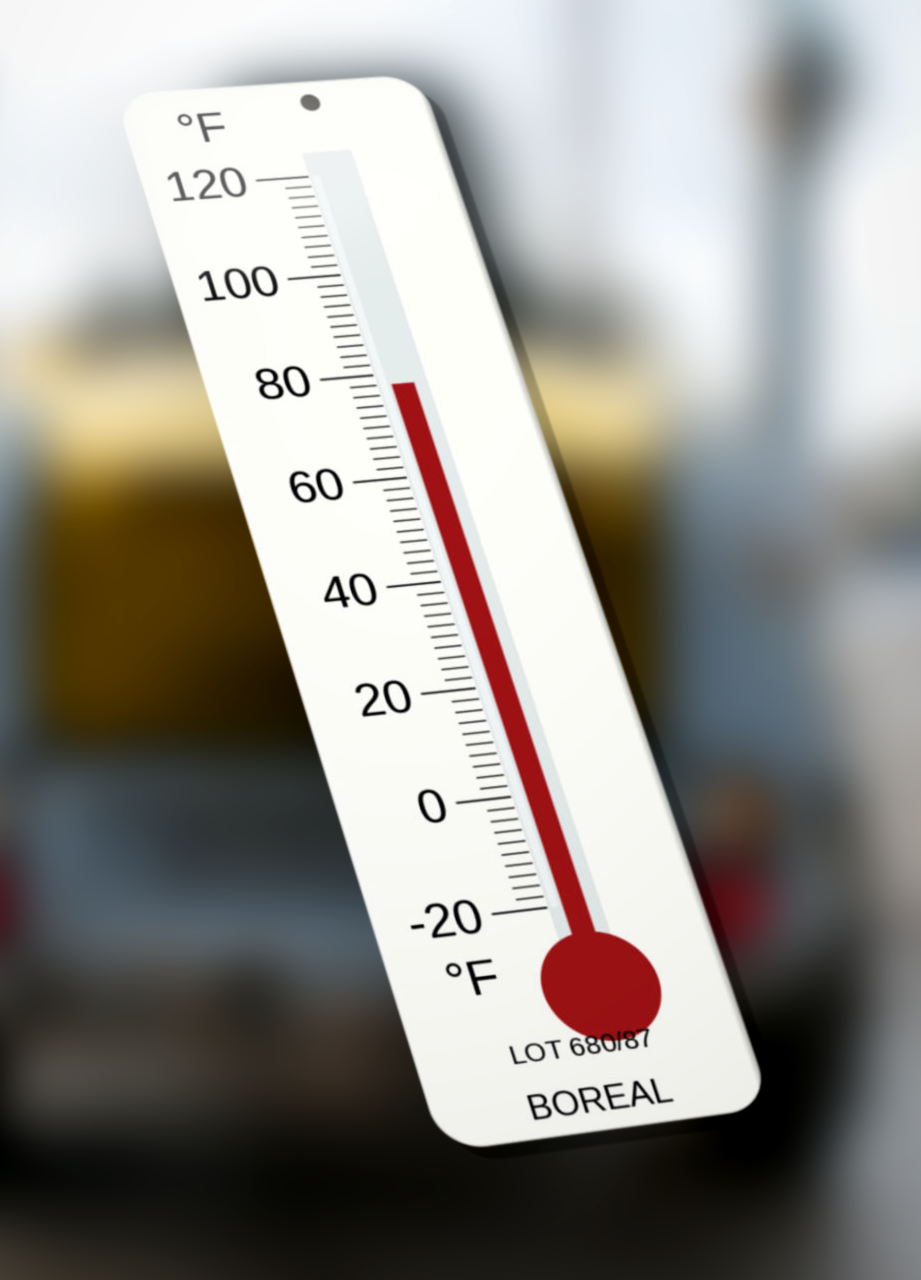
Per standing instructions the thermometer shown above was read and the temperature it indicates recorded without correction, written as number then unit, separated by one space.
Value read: 78 °F
